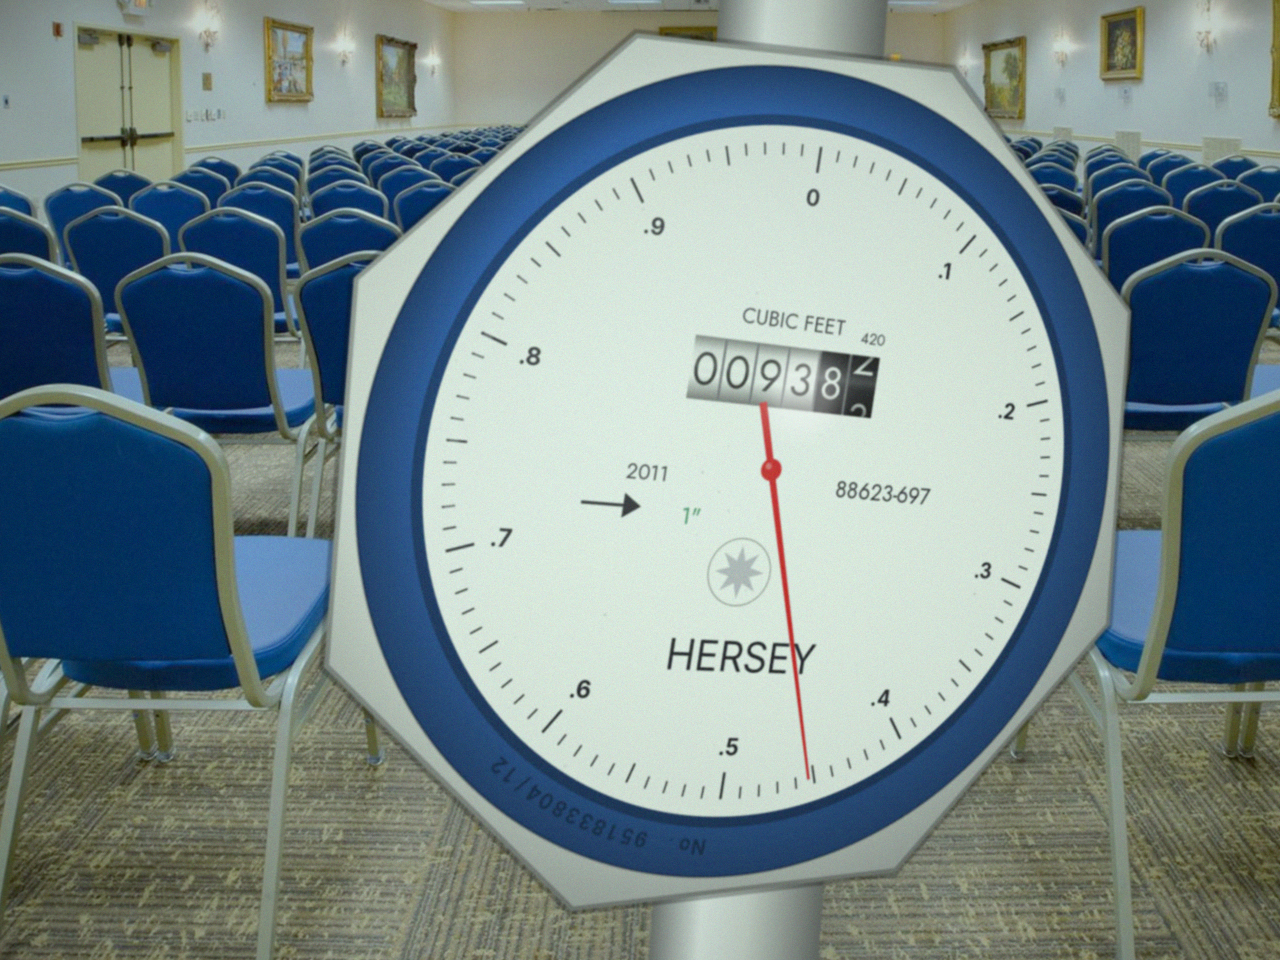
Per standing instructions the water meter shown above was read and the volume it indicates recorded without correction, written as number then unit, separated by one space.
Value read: 9382.45 ft³
